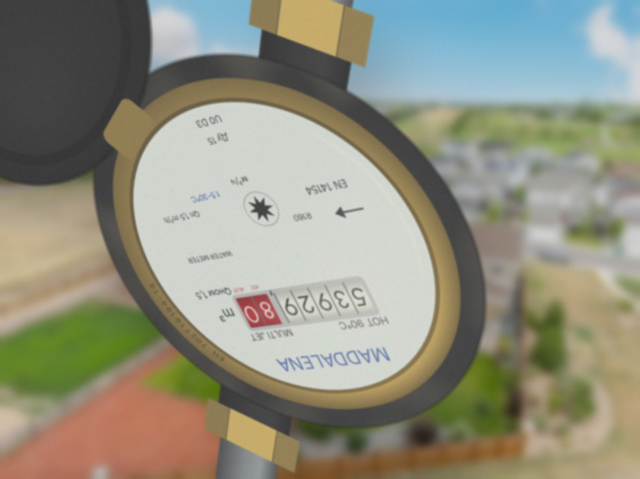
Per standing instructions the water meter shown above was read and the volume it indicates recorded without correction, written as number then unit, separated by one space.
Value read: 53929.80 m³
